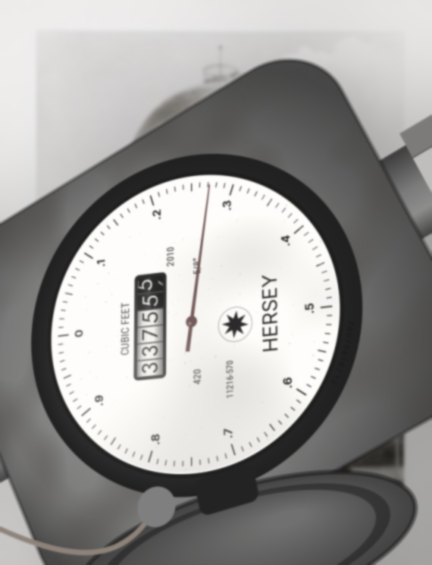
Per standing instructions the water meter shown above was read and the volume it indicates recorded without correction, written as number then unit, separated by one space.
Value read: 337555.27 ft³
